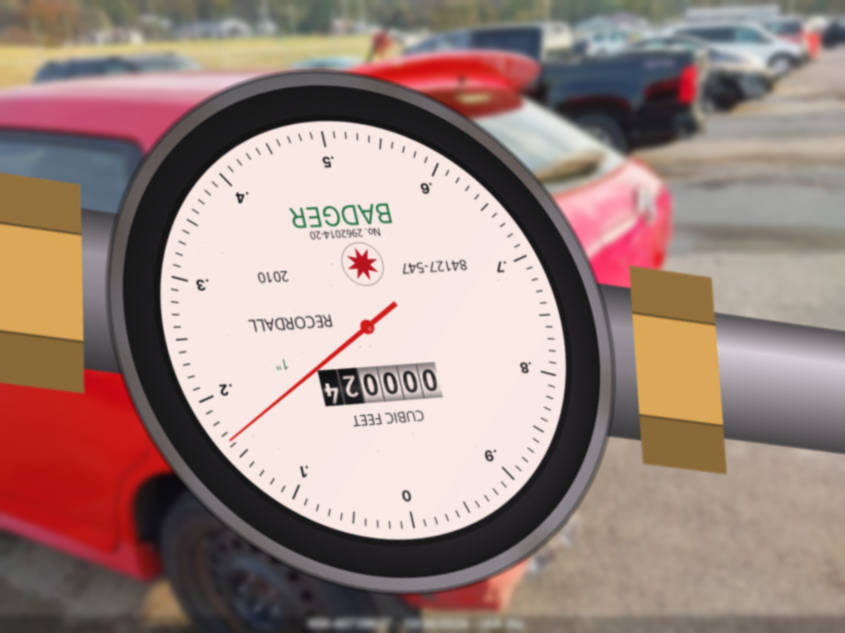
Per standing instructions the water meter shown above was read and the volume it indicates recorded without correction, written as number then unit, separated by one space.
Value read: 24.16 ft³
